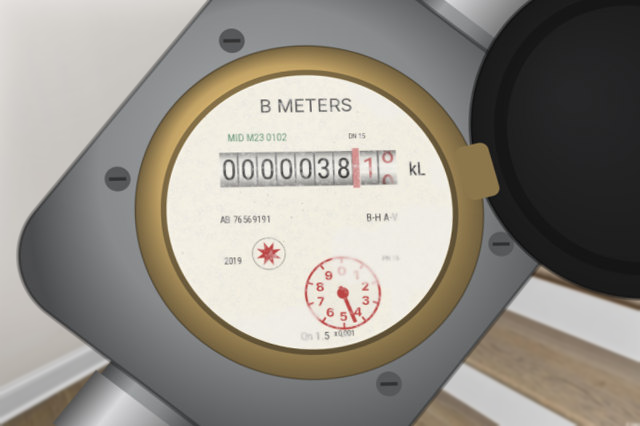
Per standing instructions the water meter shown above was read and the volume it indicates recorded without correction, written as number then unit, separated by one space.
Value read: 38.184 kL
